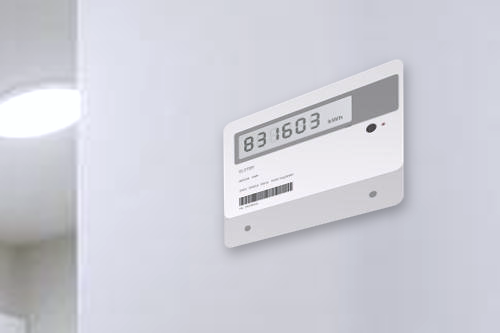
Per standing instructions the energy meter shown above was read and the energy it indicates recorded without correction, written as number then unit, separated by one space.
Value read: 831603 kWh
